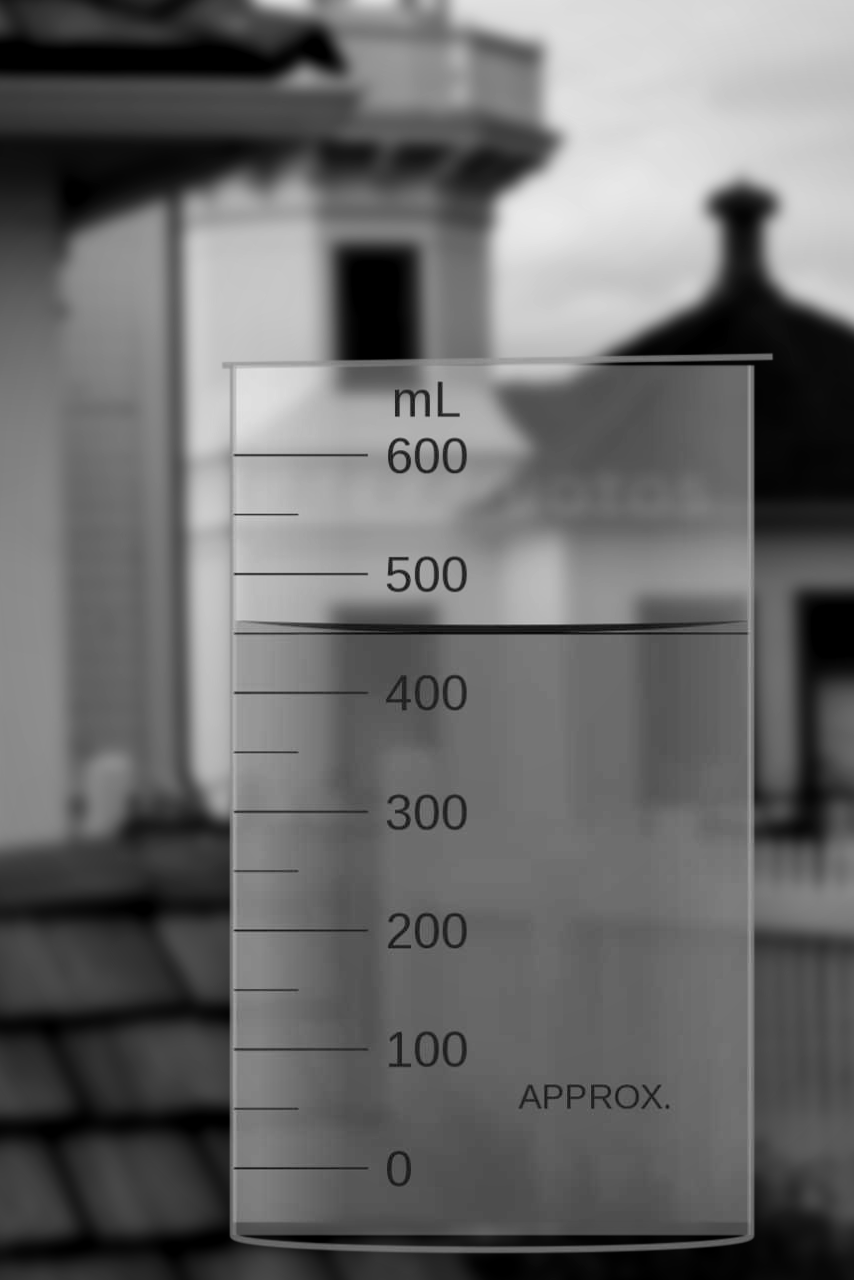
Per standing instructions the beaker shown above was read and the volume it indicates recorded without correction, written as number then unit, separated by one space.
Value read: 450 mL
